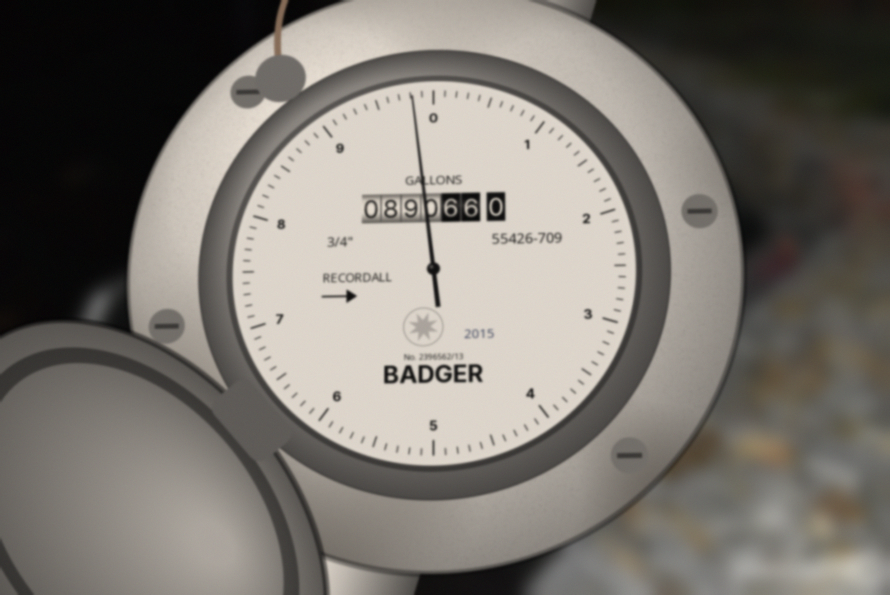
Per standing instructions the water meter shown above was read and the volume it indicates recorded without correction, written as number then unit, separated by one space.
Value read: 890659.8 gal
